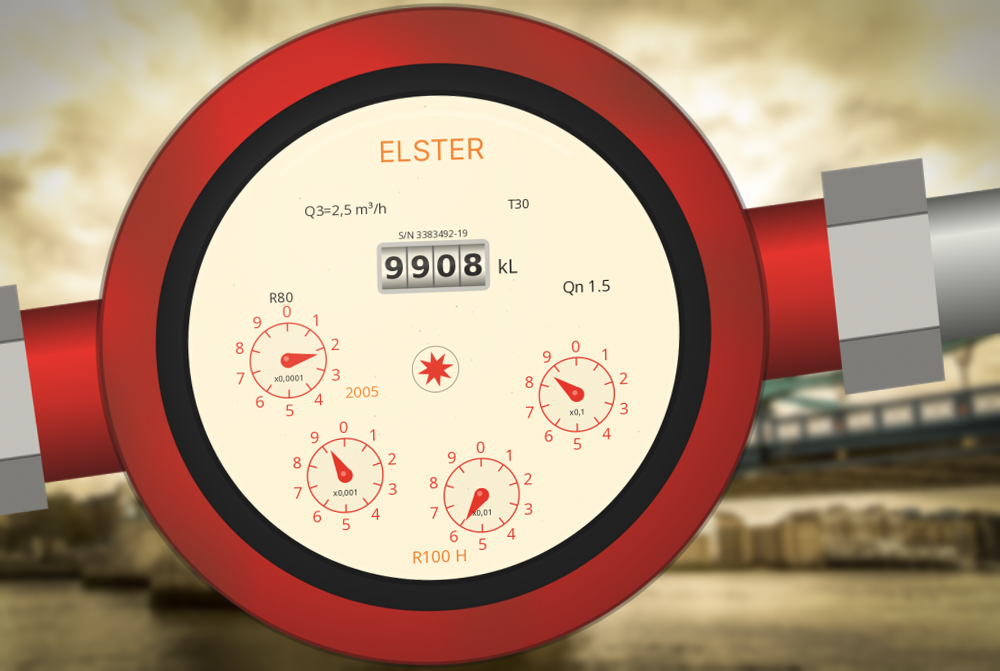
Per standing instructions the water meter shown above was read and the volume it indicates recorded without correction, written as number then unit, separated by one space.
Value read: 9908.8592 kL
